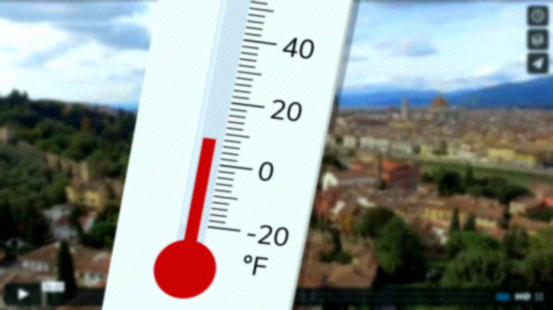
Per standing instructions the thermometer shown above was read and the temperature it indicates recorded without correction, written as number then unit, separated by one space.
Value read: 8 °F
